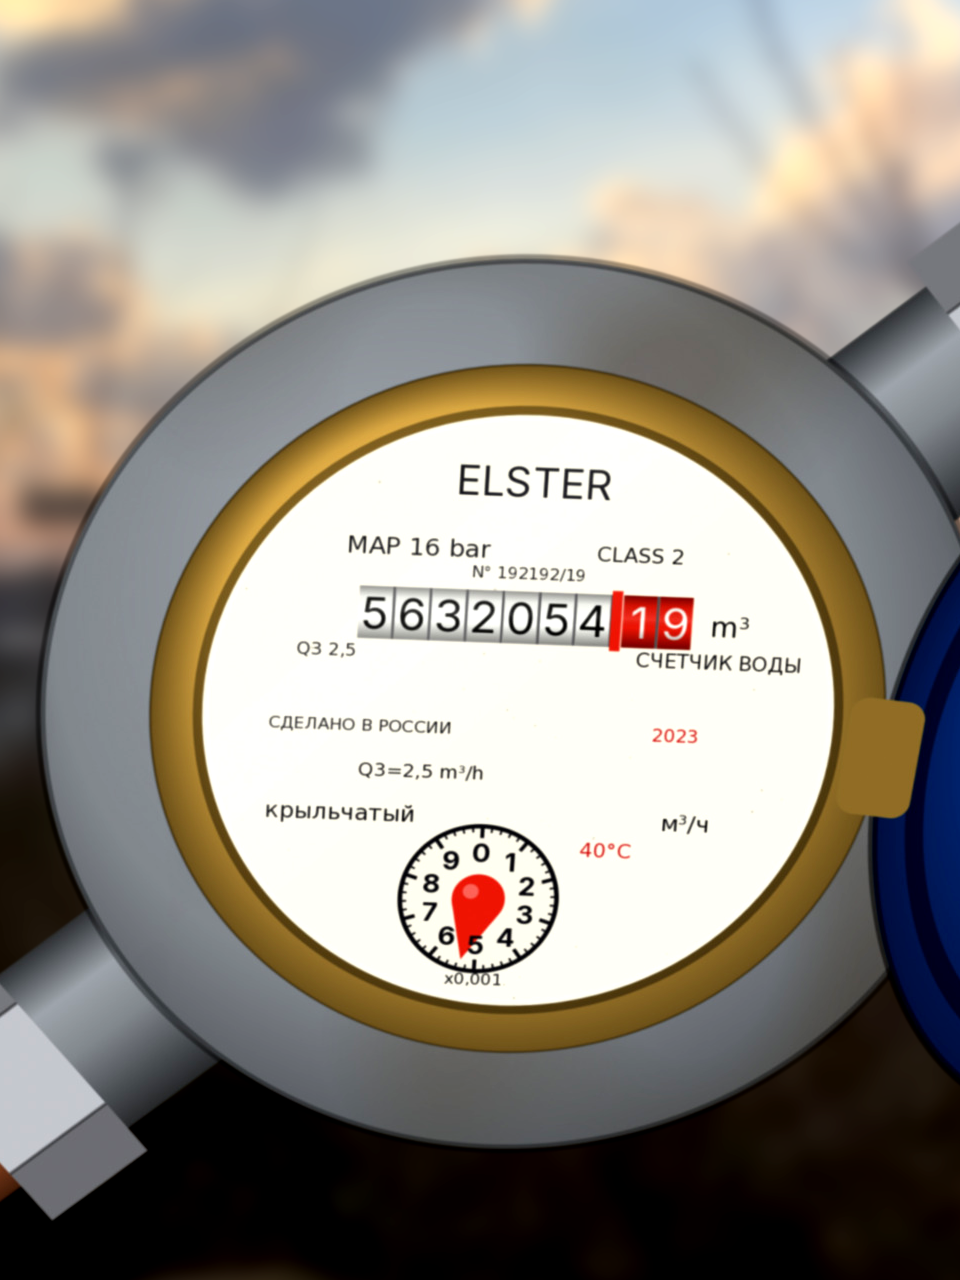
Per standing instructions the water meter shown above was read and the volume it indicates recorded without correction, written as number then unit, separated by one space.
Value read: 5632054.195 m³
